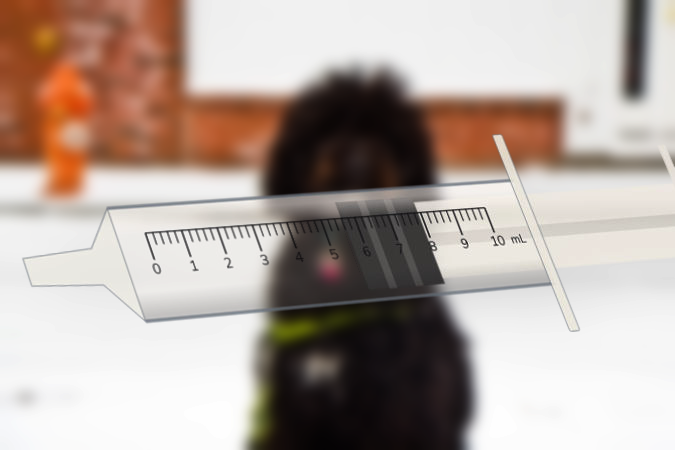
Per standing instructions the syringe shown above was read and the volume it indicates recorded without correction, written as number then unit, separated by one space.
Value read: 5.6 mL
